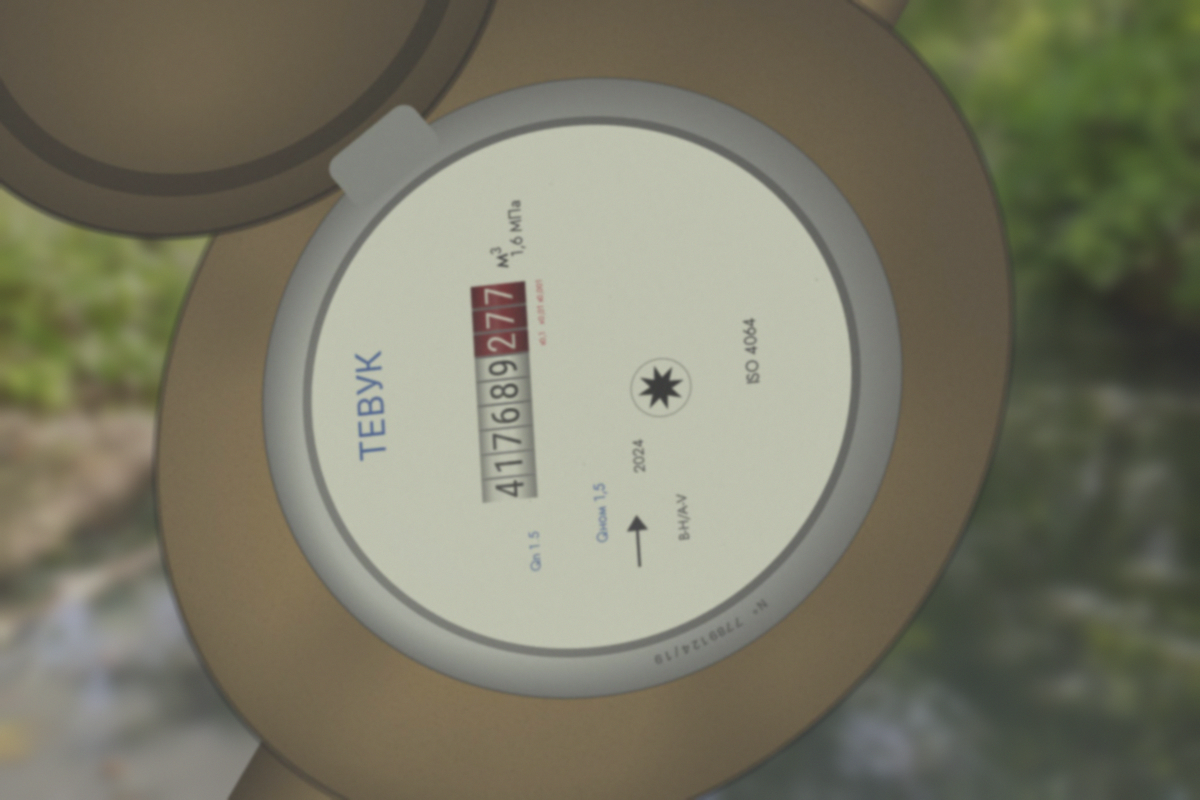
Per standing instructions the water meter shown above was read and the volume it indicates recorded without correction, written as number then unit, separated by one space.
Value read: 417689.277 m³
